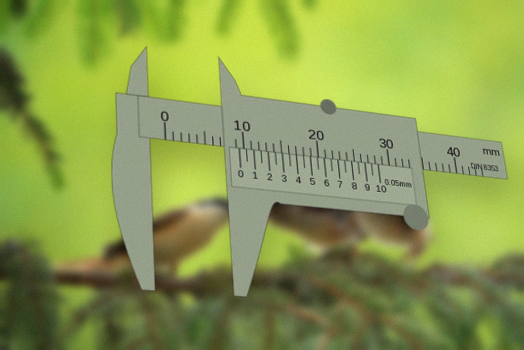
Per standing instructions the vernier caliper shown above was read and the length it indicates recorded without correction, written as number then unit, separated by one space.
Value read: 9.4 mm
